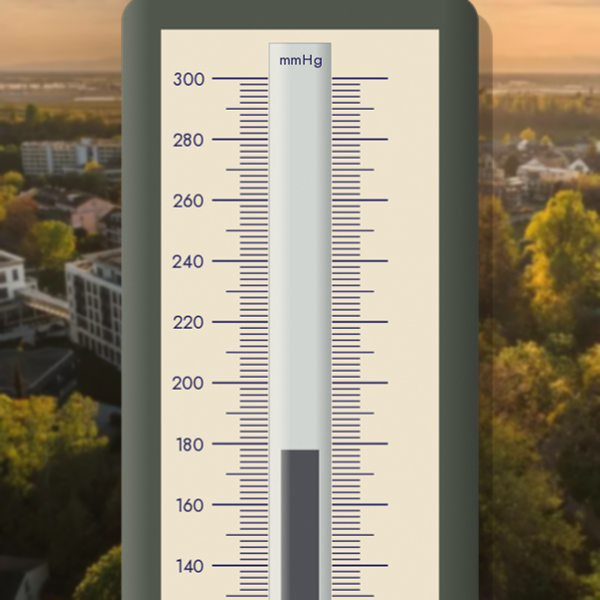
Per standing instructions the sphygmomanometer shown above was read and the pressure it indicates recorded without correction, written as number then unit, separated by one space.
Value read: 178 mmHg
